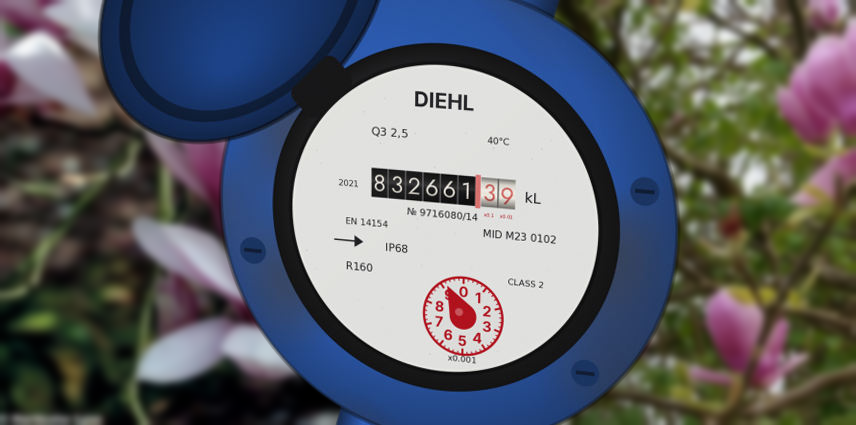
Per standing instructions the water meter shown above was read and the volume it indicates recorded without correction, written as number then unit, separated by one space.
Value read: 832661.389 kL
